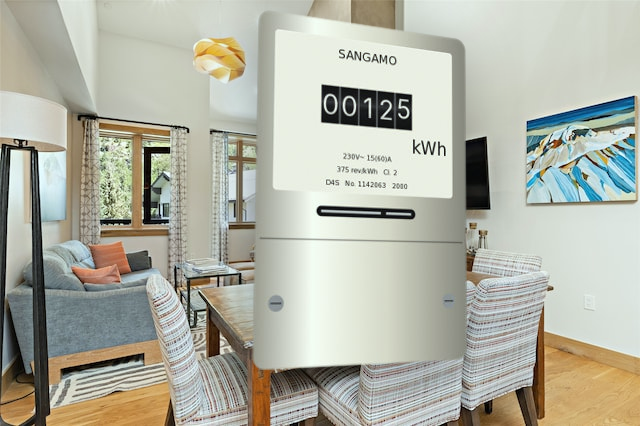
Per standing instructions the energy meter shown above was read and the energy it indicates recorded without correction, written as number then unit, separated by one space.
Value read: 125 kWh
